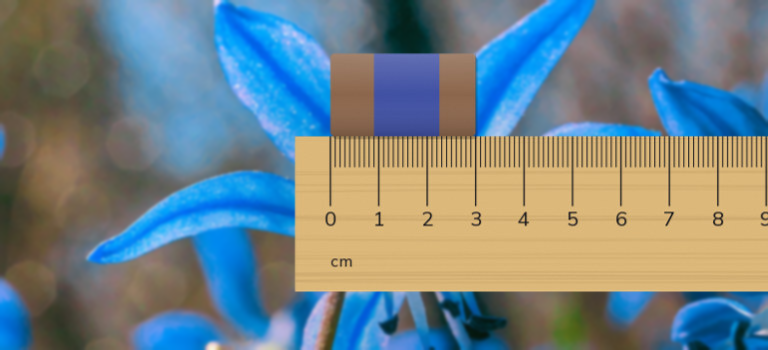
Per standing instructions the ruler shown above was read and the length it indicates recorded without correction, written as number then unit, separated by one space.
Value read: 3 cm
